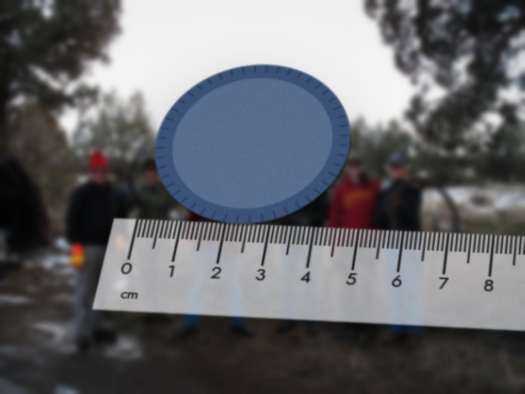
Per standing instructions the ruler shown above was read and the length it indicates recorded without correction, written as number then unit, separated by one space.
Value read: 4.5 cm
